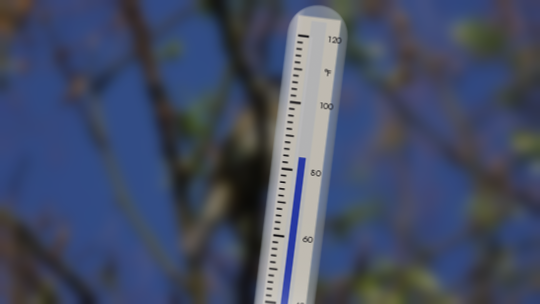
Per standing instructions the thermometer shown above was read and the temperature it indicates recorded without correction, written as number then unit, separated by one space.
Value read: 84 °F
